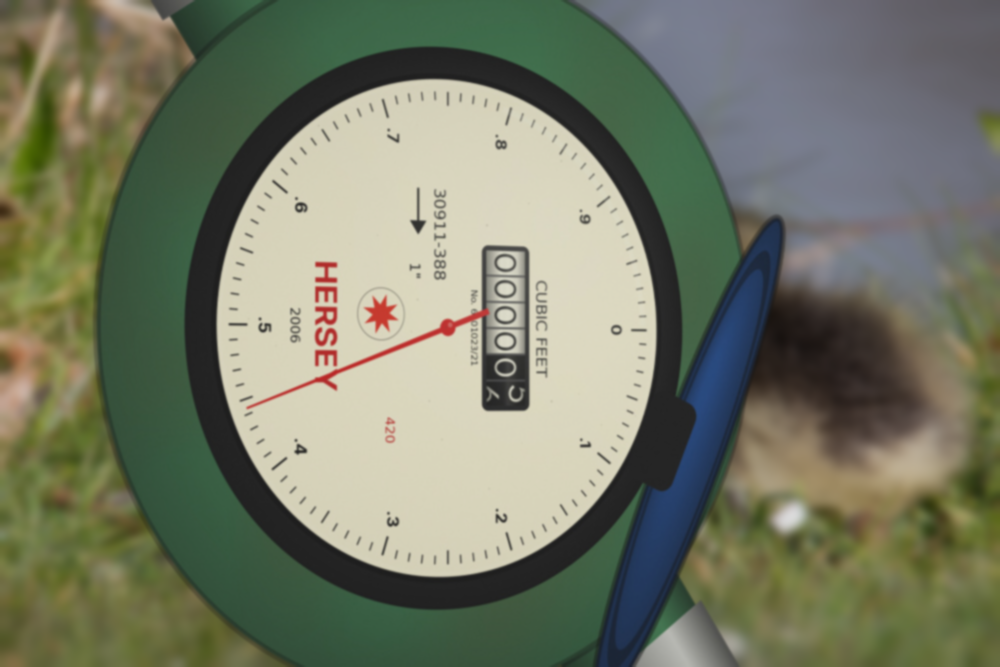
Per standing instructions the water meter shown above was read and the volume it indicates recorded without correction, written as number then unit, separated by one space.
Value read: 5.44 ft³
